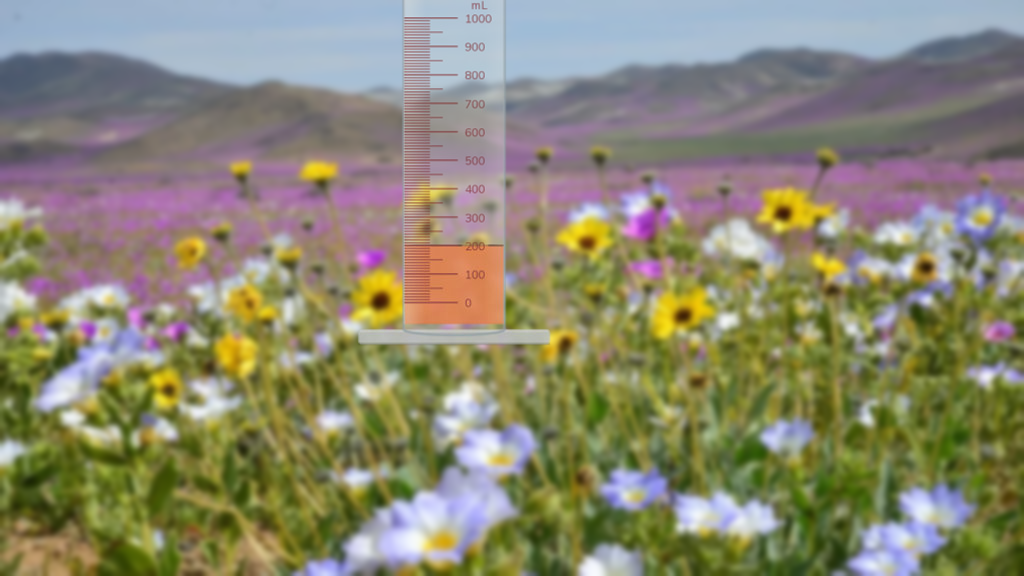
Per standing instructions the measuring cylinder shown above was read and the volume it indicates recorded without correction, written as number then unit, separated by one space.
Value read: 200 mL
